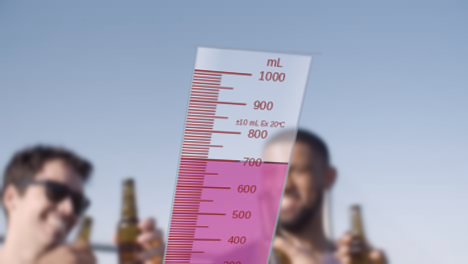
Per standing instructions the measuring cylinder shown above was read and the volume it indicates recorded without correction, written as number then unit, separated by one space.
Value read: 700 mL
